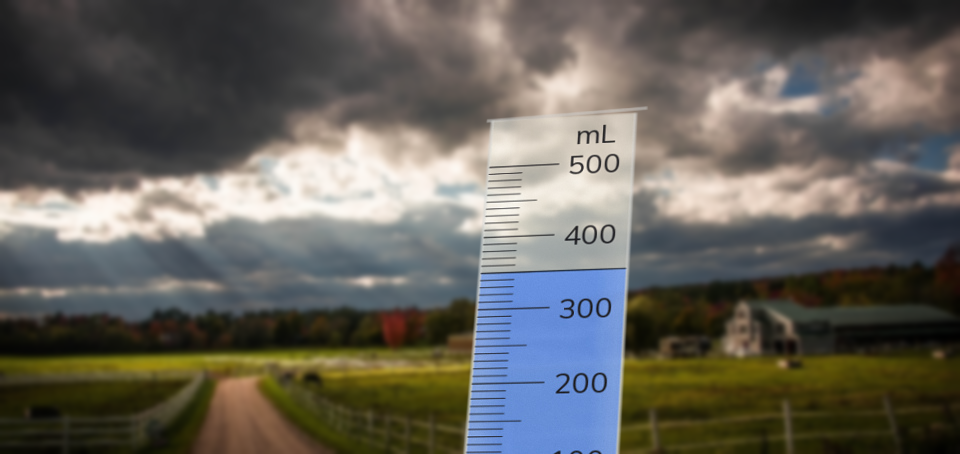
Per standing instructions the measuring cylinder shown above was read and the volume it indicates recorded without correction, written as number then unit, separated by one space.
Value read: 350 mL
